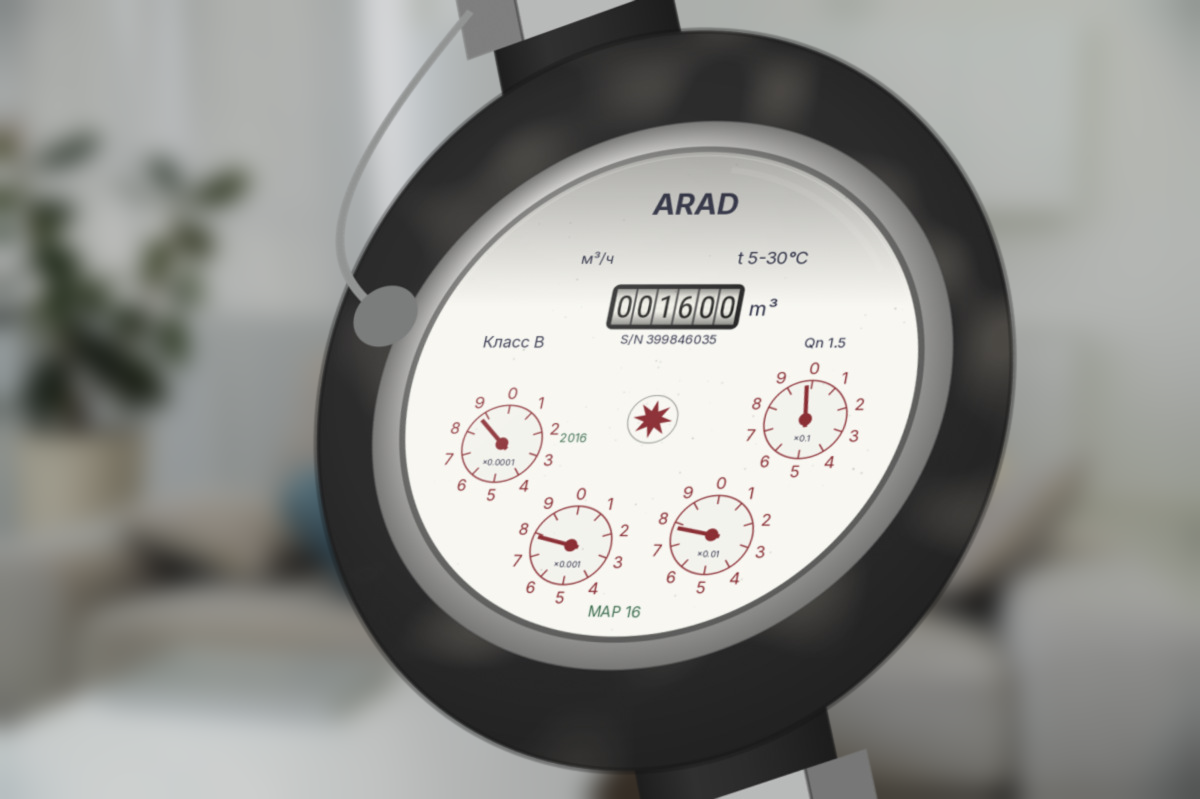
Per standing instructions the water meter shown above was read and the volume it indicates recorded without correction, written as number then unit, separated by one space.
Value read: 1599.9778 m³
